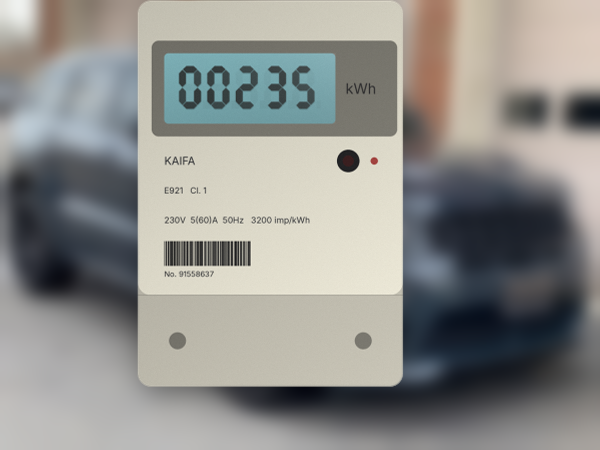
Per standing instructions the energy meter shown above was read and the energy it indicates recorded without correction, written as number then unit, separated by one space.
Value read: 235 kWh
